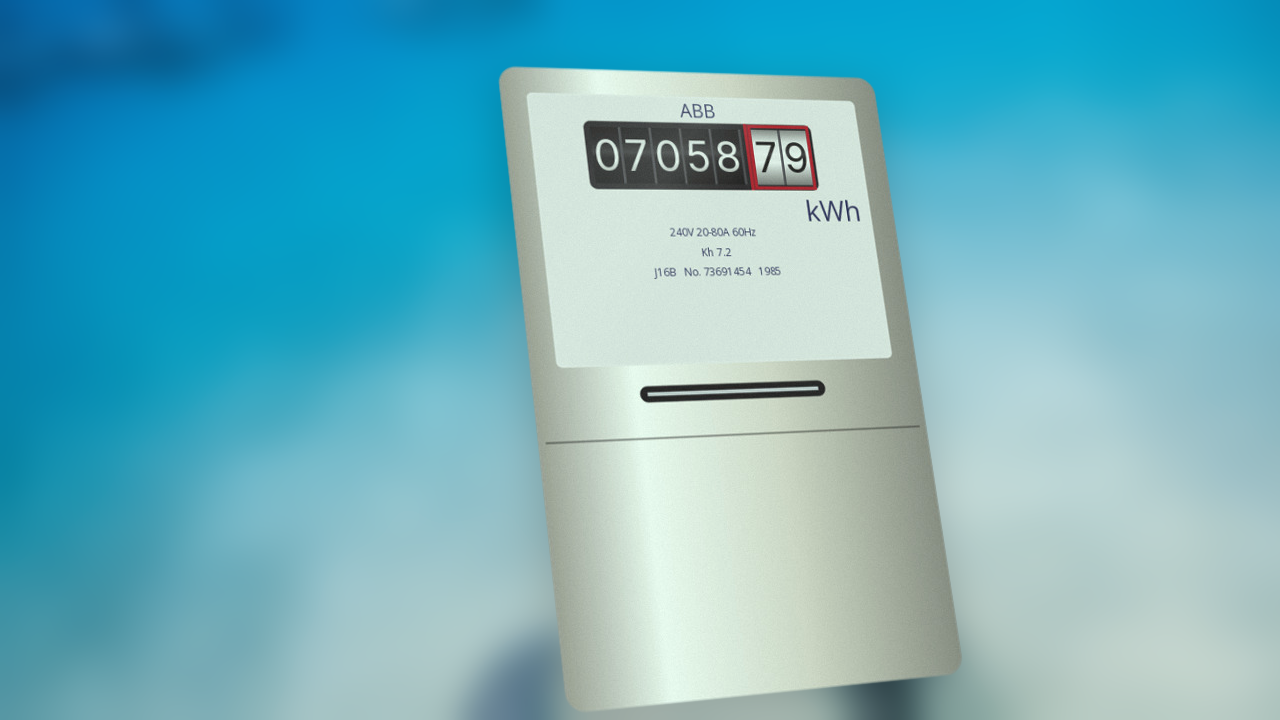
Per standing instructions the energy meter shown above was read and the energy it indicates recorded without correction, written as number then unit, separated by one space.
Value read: 7058.79 kWh
